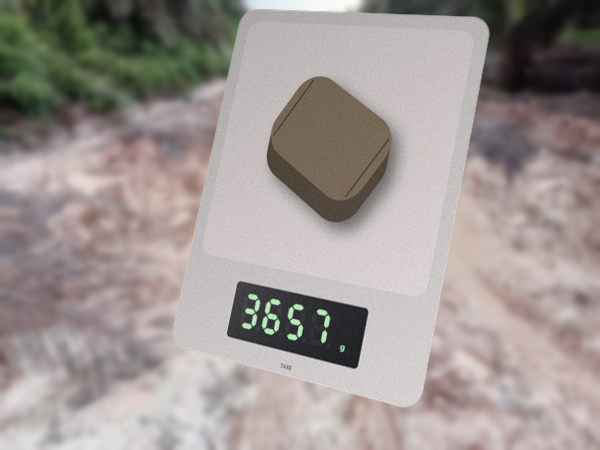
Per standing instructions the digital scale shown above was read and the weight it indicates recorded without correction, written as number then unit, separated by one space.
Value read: 3657 g
